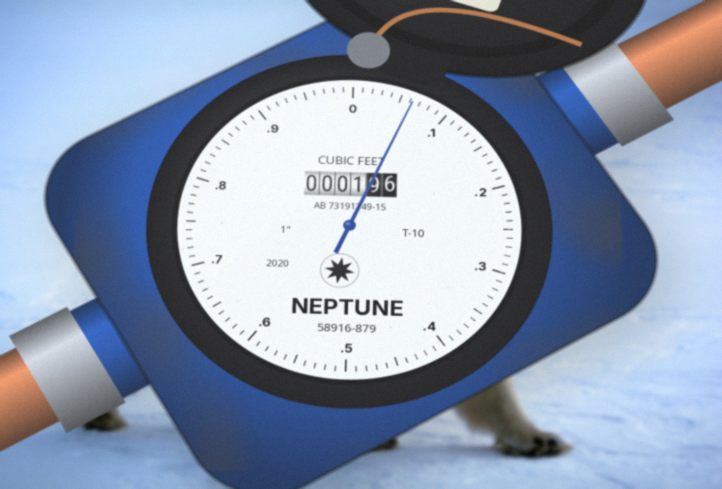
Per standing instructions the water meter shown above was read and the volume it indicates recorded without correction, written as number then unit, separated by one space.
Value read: 196.06 ft³
